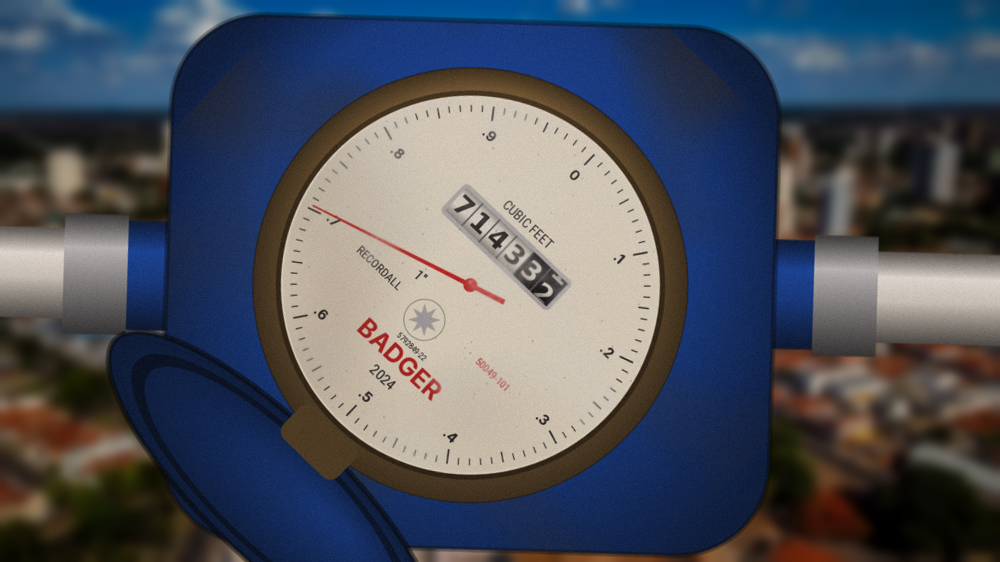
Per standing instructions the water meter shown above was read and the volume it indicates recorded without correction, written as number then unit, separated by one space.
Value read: 714331.70 ft³
